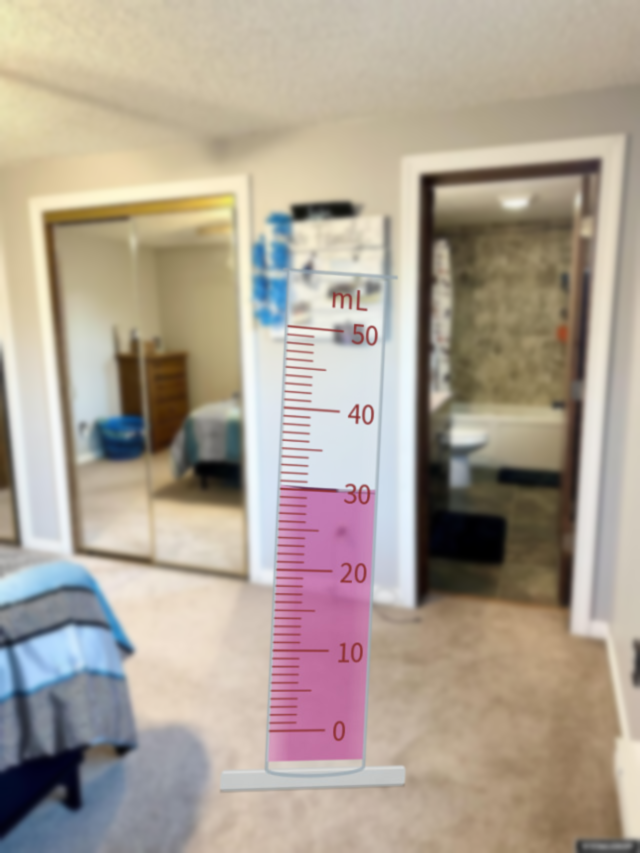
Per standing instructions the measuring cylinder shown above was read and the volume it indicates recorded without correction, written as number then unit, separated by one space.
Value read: 30 mL
